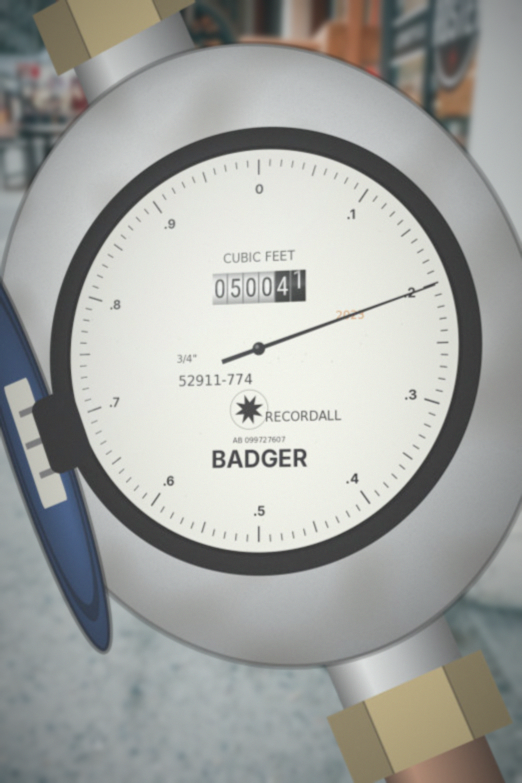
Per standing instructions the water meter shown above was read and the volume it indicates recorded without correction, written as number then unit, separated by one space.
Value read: 50041.20 ft³
